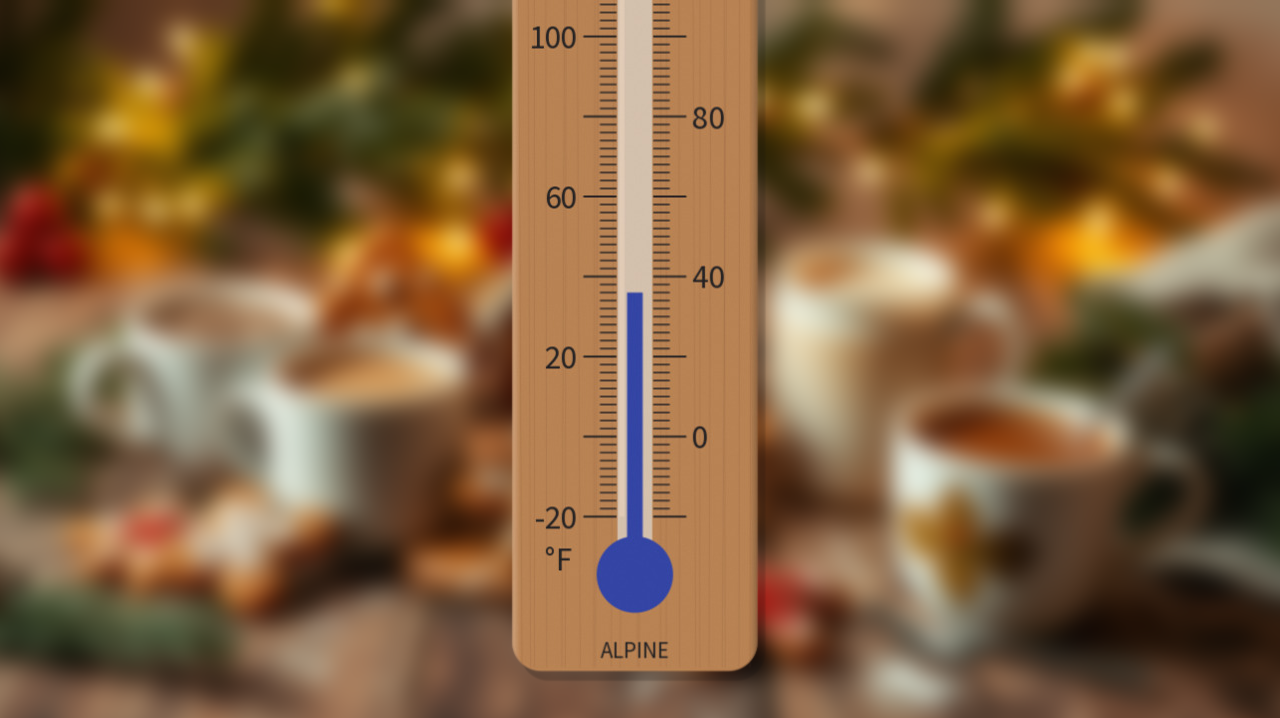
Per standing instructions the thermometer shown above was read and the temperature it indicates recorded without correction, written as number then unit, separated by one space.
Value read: 36 °F
